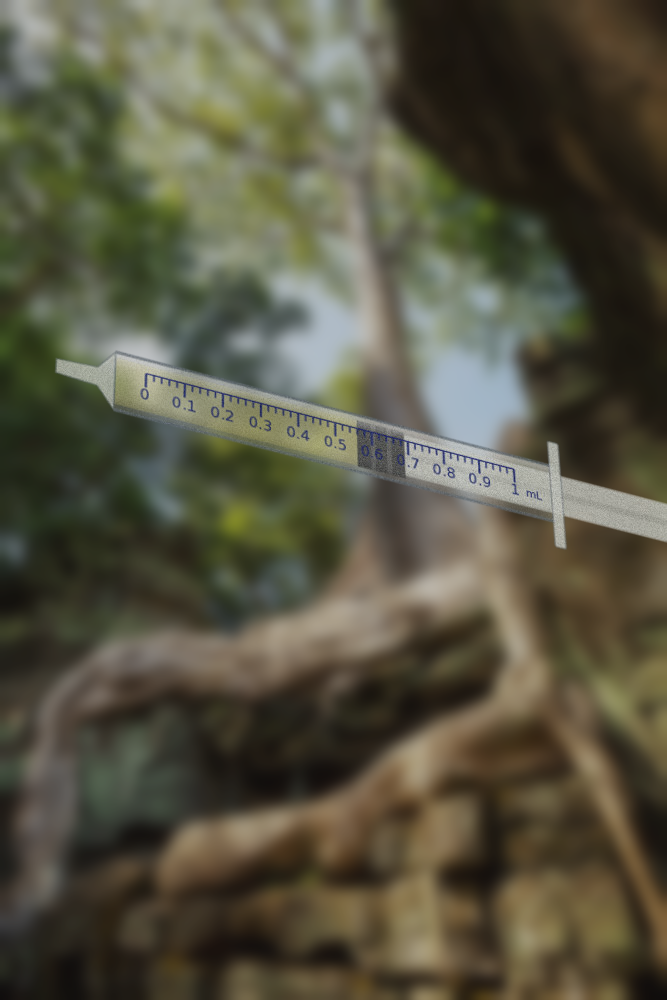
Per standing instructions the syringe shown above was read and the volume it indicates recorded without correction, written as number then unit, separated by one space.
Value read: 0.56 mL
